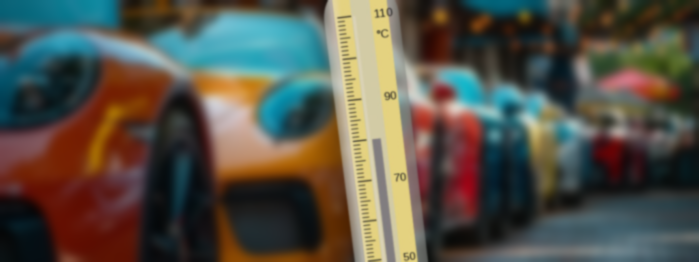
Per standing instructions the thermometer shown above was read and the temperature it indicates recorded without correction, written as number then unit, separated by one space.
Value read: 80 °C
